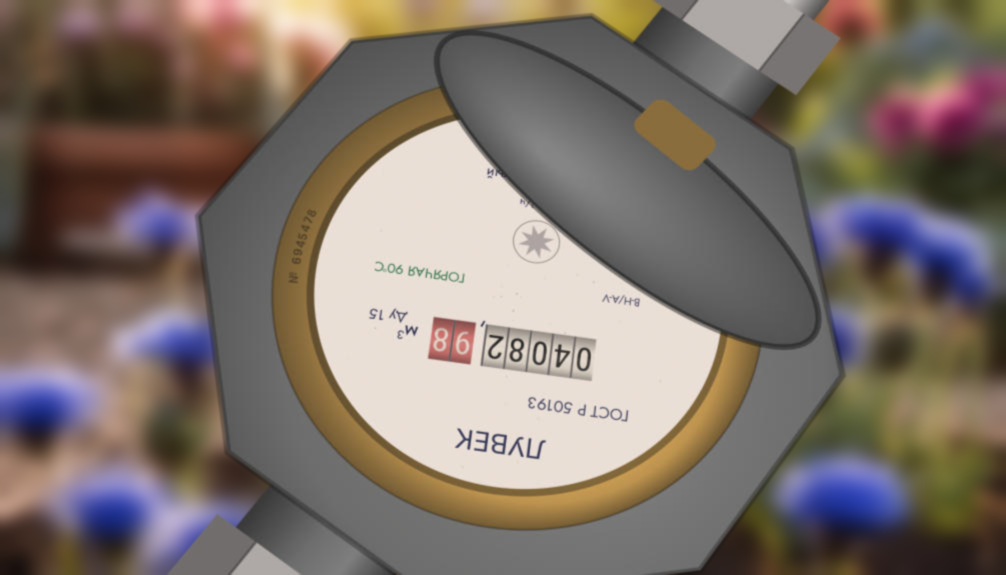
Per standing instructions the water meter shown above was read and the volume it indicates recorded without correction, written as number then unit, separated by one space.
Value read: 4082.98 m³
